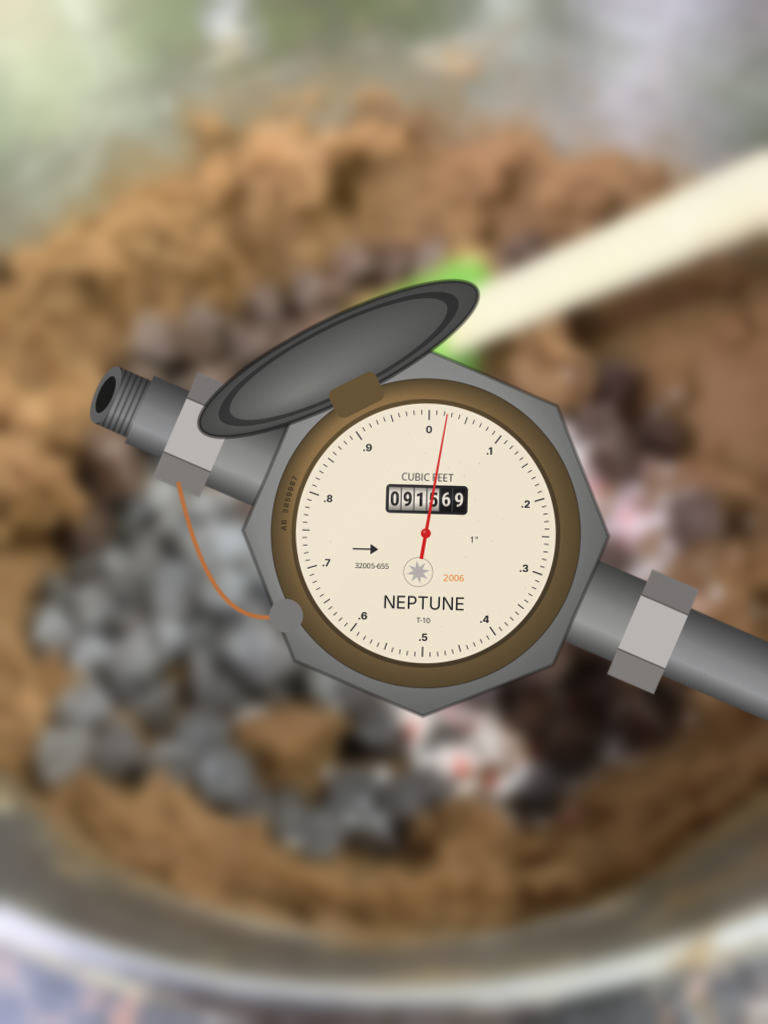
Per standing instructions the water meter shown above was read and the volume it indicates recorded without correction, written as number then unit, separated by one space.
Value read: 91569.02 ft³
